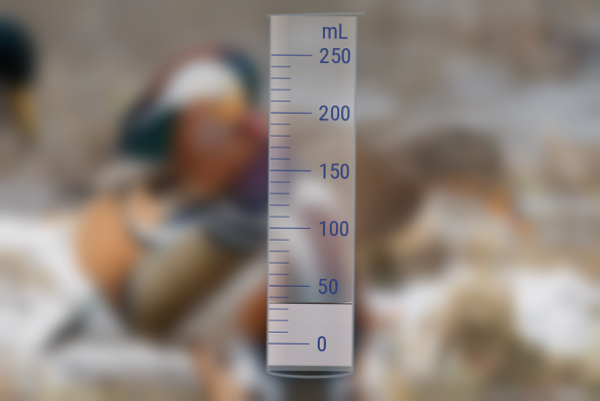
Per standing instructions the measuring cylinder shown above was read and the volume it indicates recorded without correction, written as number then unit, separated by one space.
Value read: 35 mL
